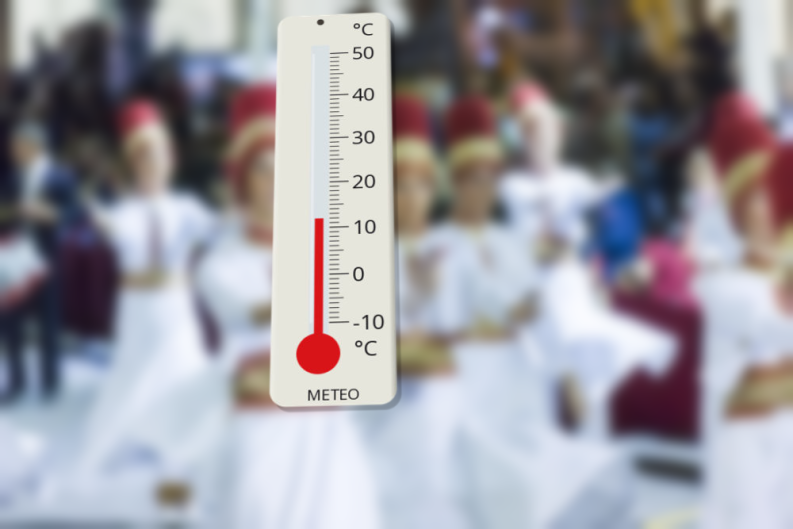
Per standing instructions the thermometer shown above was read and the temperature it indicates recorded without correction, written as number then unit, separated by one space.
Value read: 12 °C
